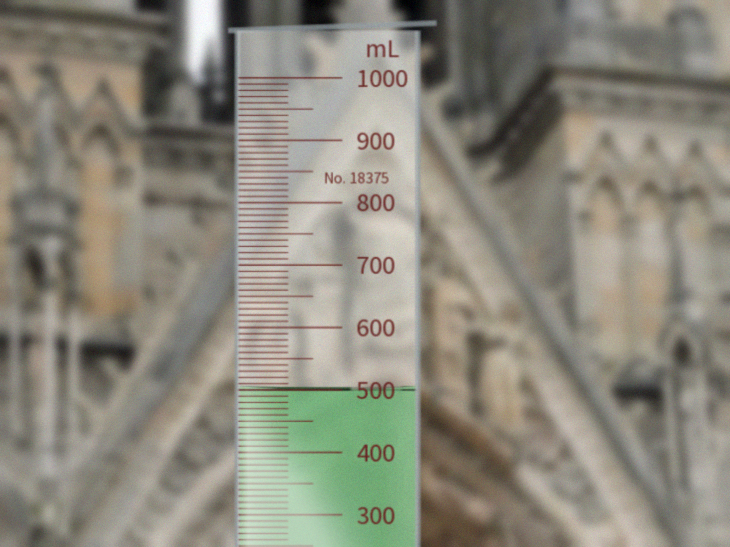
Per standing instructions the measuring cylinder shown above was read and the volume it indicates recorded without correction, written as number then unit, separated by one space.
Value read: 500 mL
